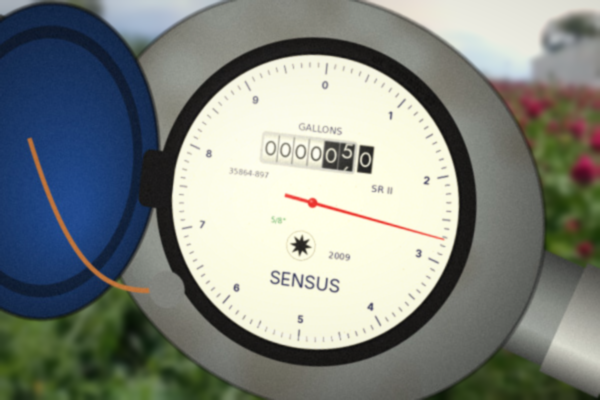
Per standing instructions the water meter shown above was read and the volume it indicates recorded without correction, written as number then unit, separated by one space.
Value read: 52.7 gal
